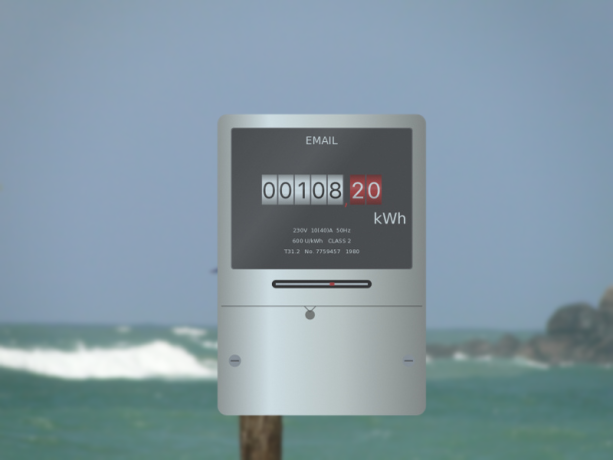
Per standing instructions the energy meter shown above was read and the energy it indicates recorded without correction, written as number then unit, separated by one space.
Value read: 108.20 kWh
